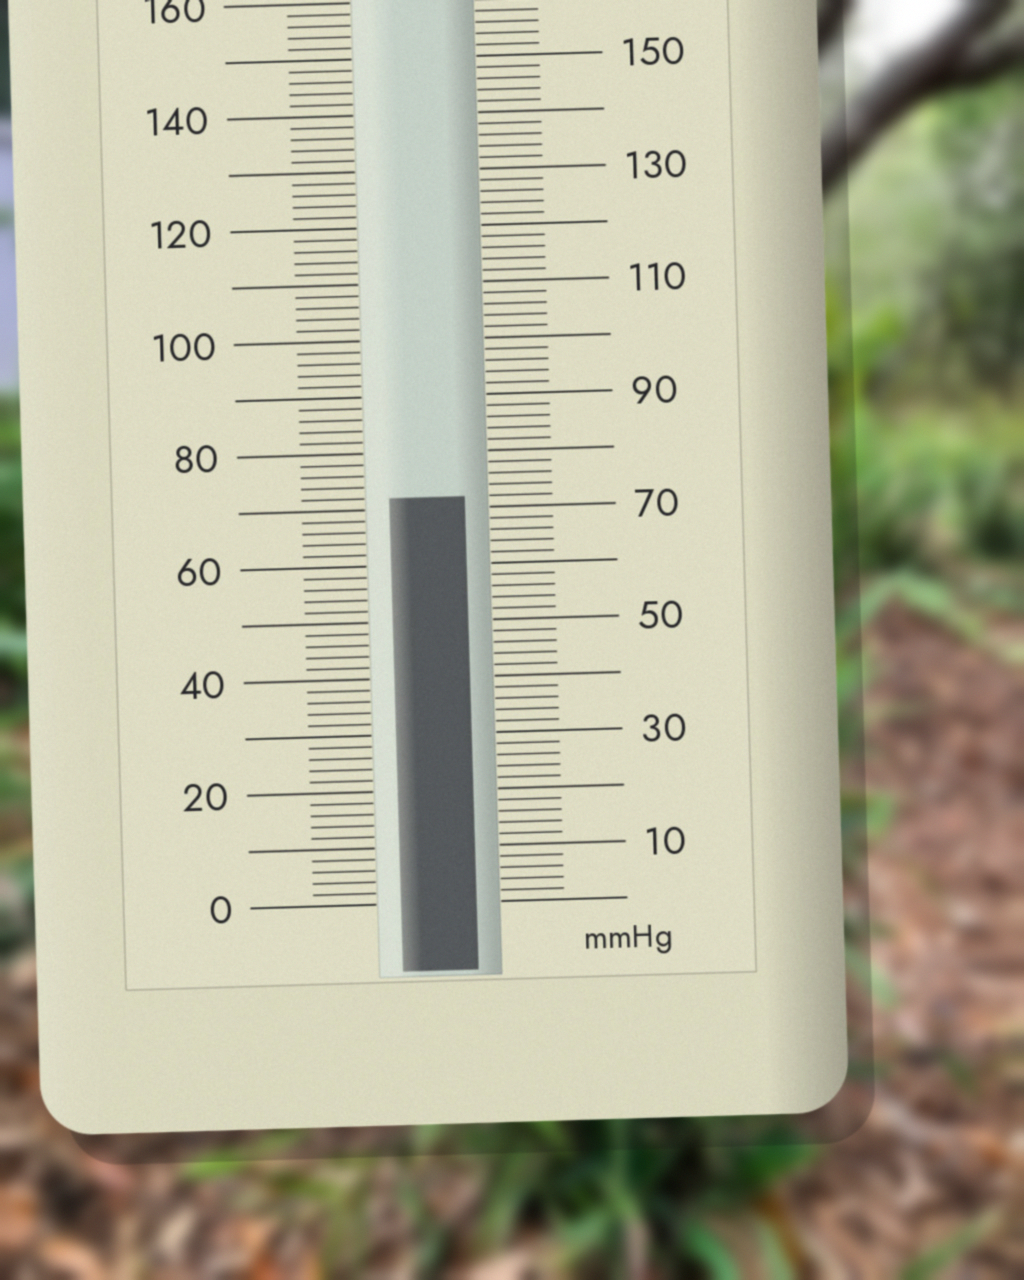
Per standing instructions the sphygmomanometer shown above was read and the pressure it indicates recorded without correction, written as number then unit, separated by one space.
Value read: 72 mmHg
